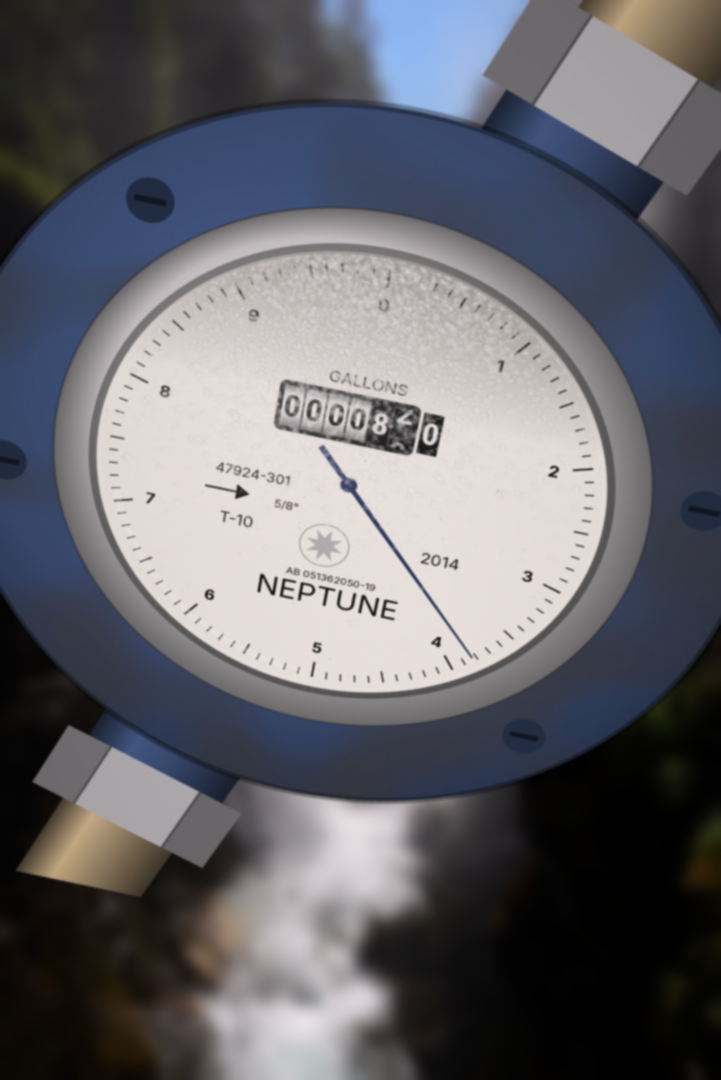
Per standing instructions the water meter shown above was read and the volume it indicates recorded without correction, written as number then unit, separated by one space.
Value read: 823.8 gal
